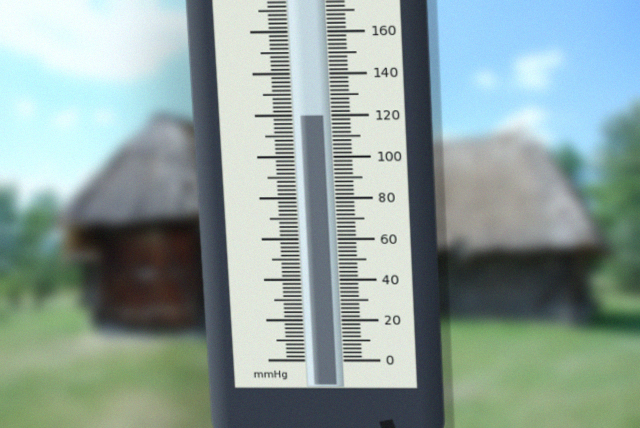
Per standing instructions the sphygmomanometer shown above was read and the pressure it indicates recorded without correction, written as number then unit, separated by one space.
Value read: 120 mmHg
